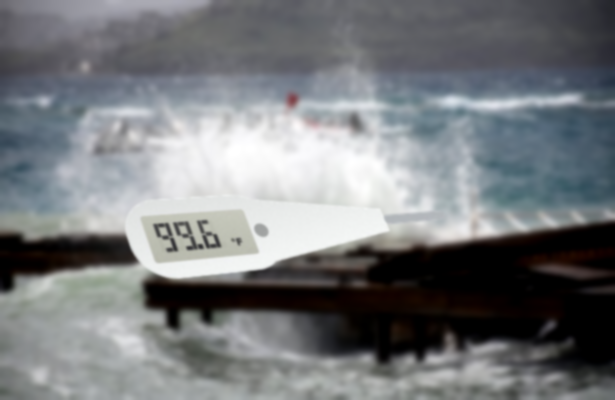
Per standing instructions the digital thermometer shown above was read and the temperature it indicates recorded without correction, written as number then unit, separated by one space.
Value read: 99.6 °F
